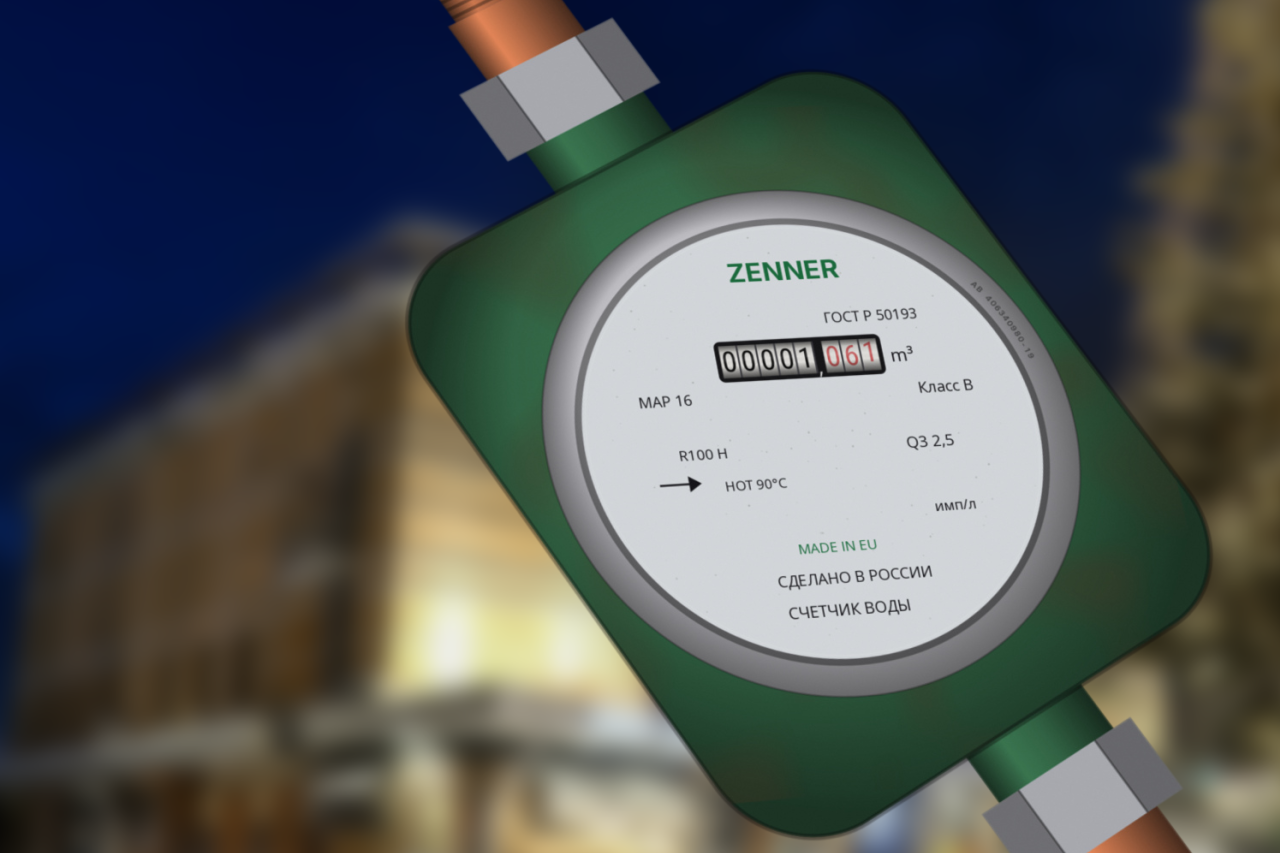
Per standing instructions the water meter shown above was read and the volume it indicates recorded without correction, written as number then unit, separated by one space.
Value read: 1.061 m³
